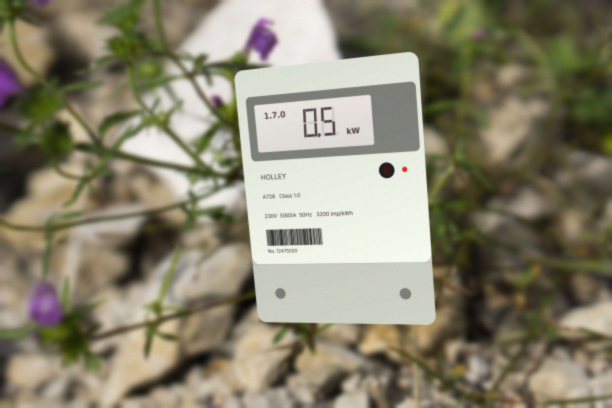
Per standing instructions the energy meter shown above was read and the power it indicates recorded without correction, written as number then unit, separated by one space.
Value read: 0.5 kW
